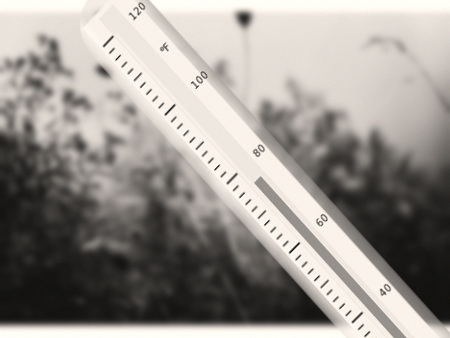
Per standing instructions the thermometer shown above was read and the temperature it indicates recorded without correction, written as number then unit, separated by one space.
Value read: 76 °F
